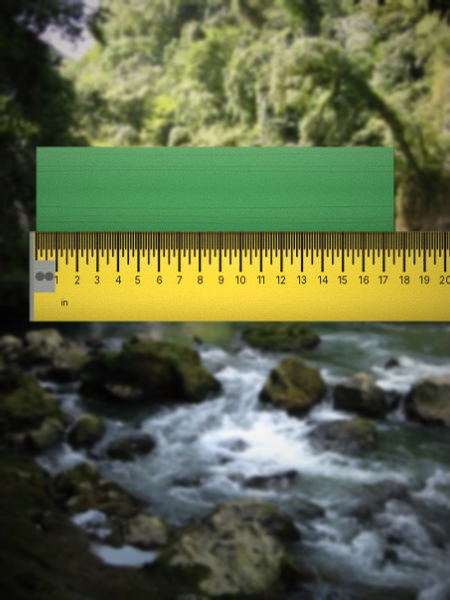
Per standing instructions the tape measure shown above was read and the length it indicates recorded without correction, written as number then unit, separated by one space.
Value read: 17.5 in
